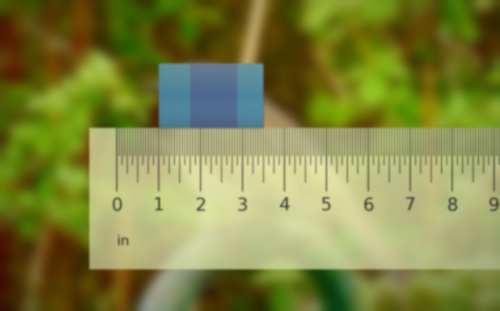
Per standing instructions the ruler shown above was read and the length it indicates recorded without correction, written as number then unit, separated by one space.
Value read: 2.5 in
